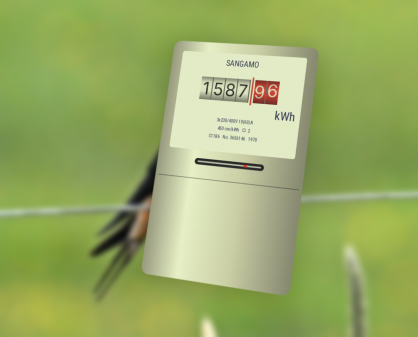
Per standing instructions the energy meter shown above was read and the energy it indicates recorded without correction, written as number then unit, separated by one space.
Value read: 1587.96 kWh
